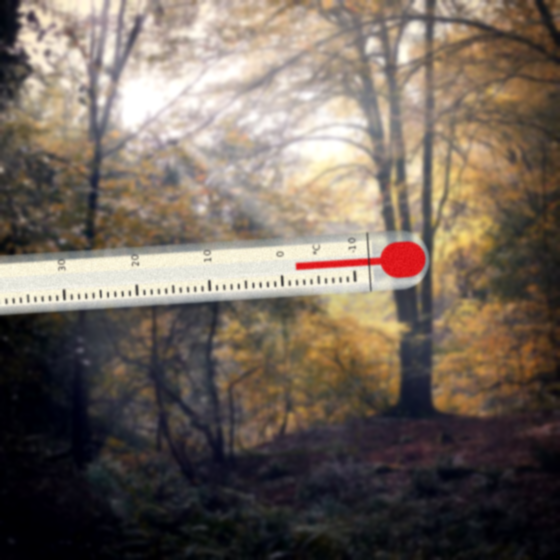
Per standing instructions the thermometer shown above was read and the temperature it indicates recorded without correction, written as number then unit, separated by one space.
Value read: -2 °C
